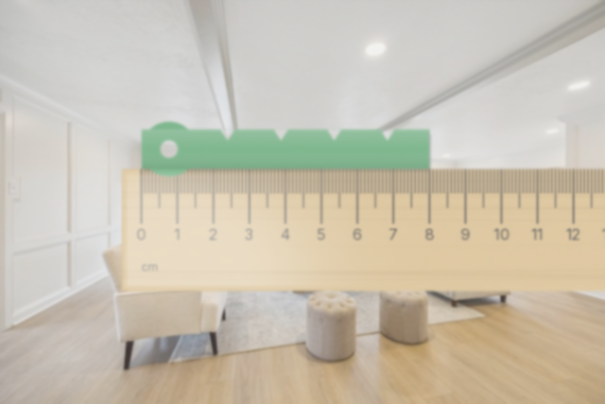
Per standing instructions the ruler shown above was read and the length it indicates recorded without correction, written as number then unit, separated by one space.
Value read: 8 cm
